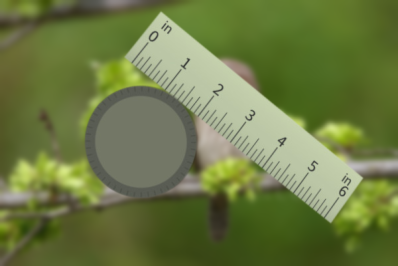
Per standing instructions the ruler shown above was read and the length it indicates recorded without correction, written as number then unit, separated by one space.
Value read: 2.625 in
